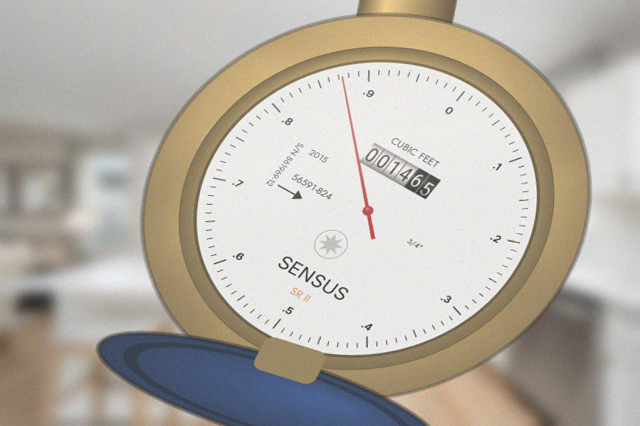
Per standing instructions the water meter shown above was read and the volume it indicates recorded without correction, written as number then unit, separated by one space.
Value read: 1464.87 ft³
